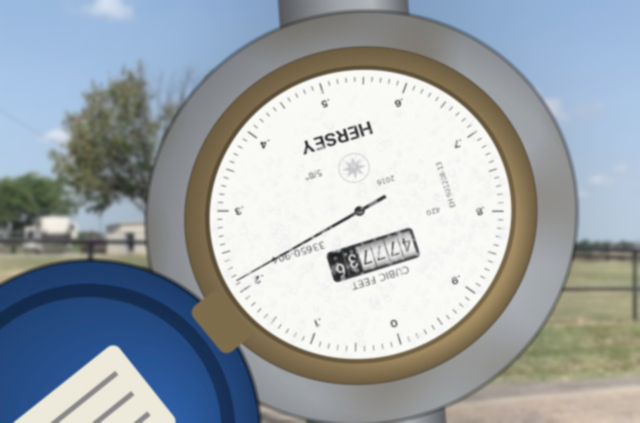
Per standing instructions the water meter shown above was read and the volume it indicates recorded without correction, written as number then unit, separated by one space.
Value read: 477736.21 ft³
